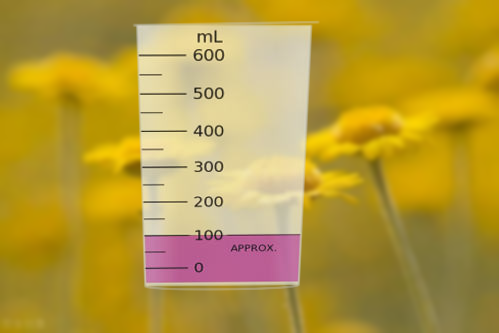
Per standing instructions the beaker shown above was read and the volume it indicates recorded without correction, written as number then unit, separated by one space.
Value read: 100 mL
